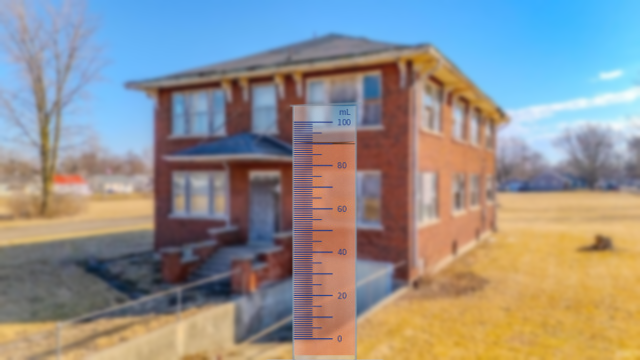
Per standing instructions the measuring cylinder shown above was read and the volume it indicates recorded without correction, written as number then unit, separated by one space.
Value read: 90 mL
